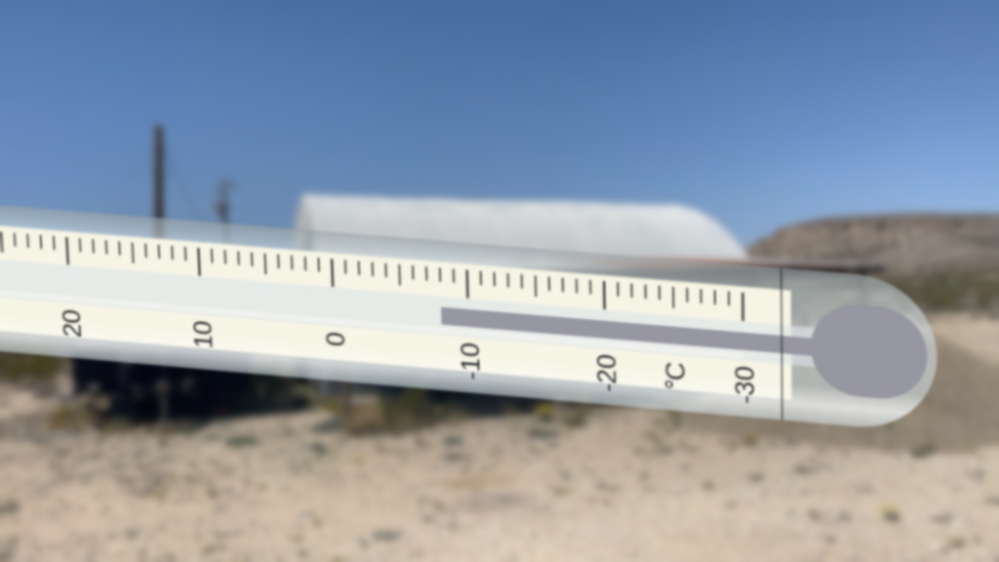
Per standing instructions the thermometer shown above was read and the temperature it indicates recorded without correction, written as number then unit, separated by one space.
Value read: -8 °C
